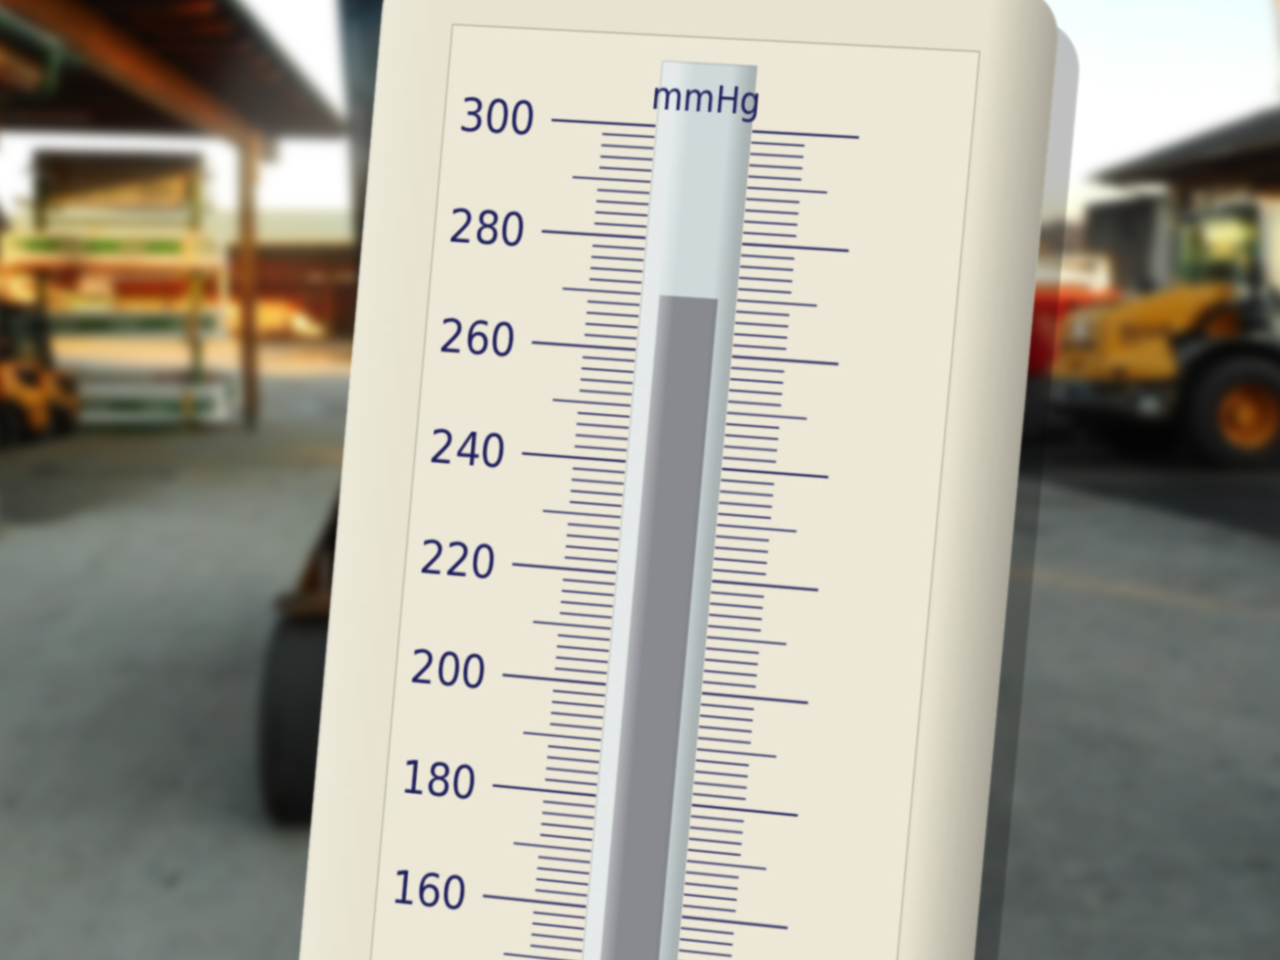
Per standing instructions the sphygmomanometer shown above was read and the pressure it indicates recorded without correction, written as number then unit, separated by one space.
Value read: 270 mmHg
